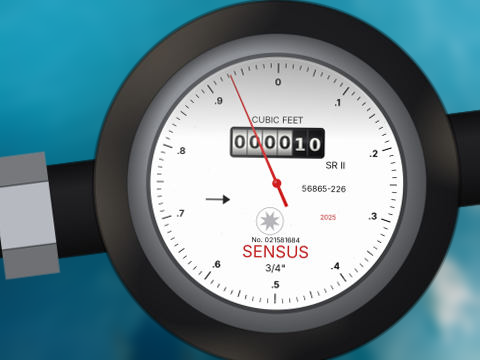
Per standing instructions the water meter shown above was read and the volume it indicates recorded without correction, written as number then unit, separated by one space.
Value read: 9.93 ft³
